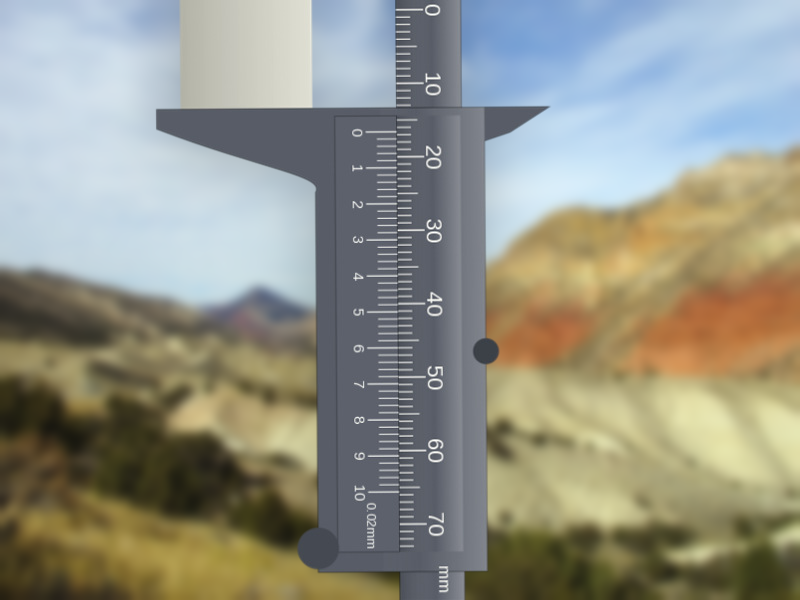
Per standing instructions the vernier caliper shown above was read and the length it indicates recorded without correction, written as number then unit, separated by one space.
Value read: 16.6 mm
